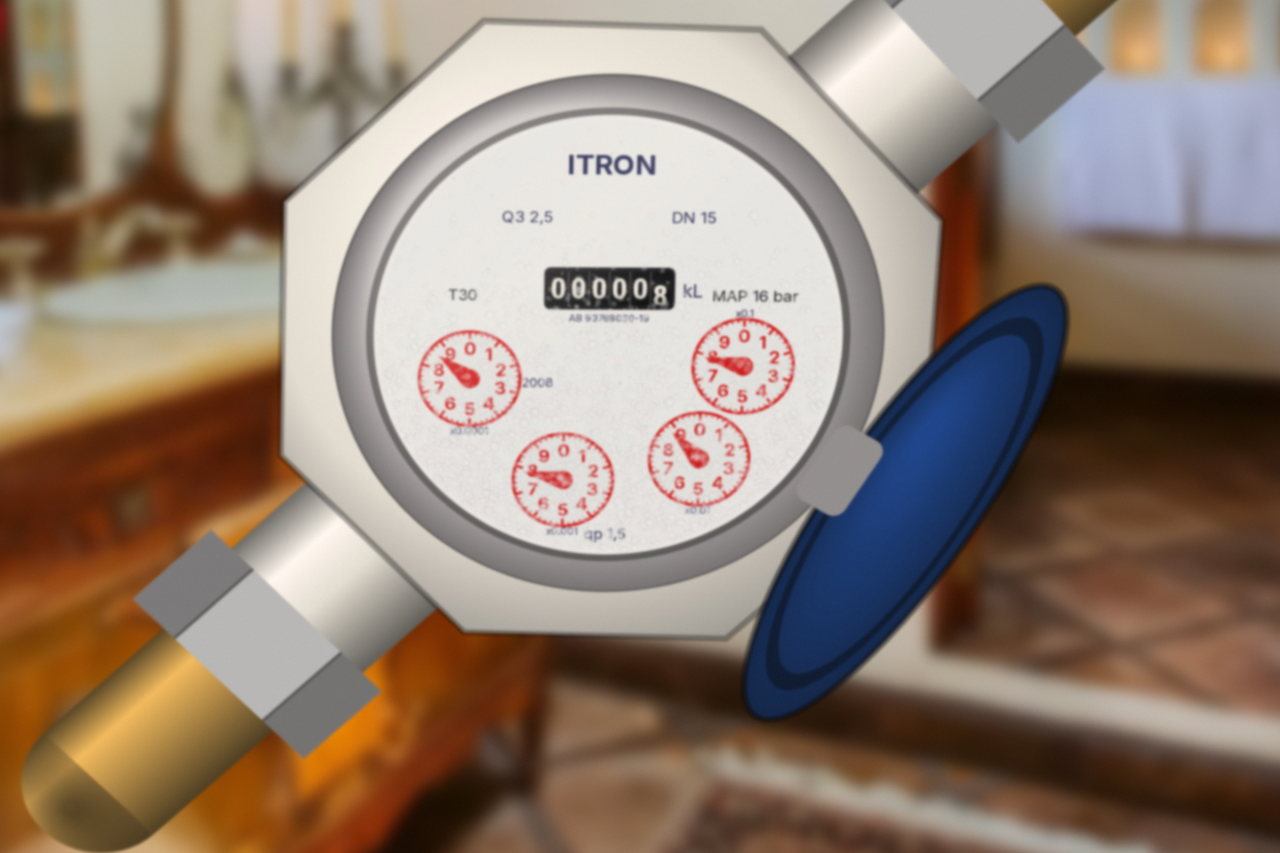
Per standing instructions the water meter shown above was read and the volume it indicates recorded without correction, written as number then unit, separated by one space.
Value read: 7.7878 kL
